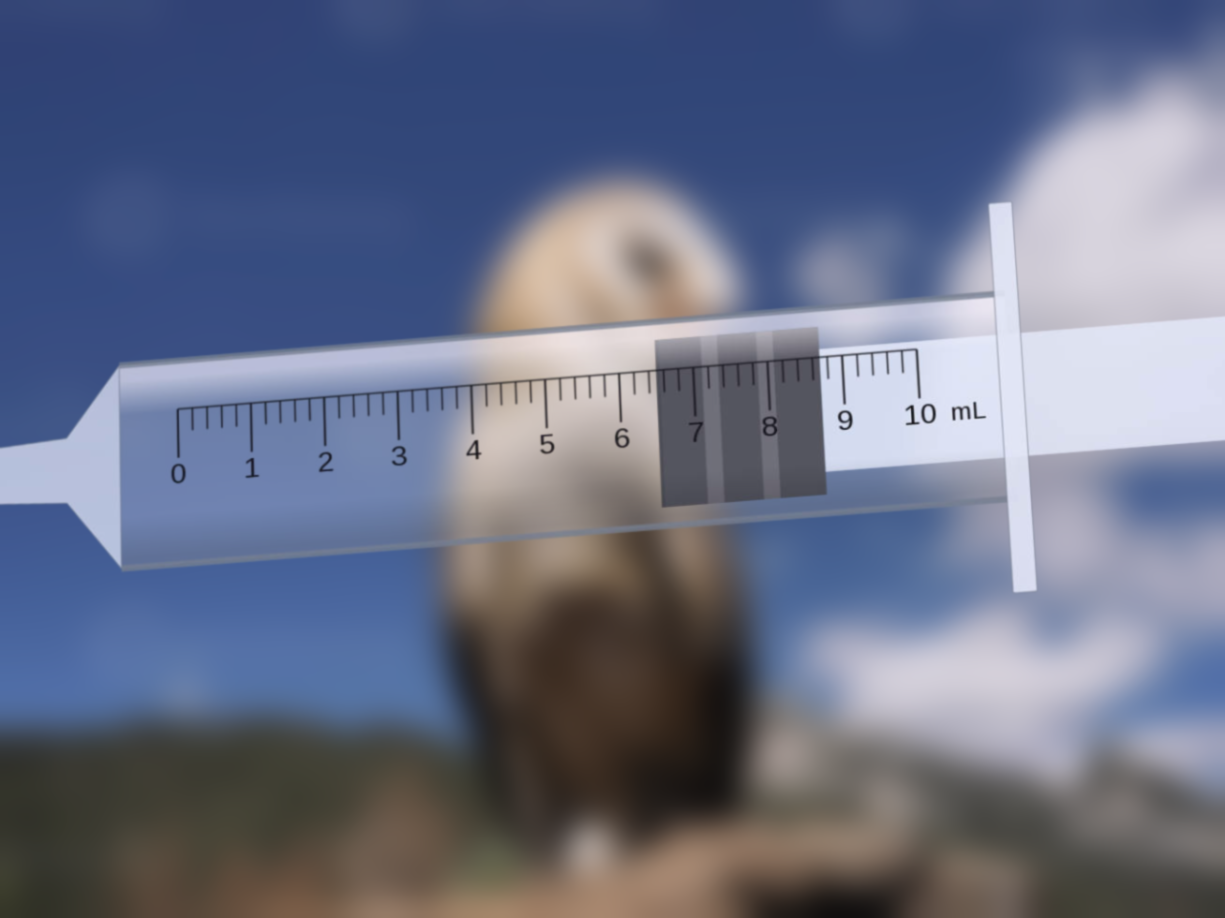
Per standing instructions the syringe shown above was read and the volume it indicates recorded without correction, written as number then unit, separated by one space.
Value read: 6.5 mL
